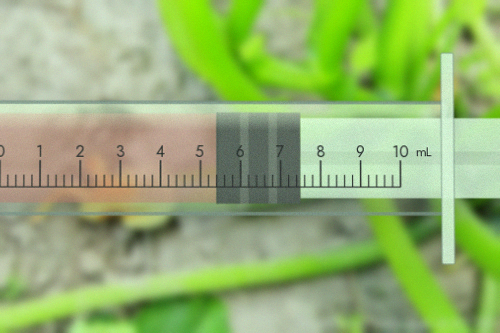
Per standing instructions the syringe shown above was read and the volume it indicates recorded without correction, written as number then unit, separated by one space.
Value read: 5.4 mL
